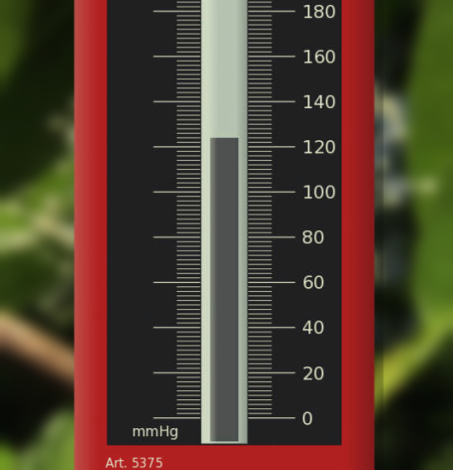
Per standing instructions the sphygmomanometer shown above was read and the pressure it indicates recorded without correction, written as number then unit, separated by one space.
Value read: 124 mmHg
